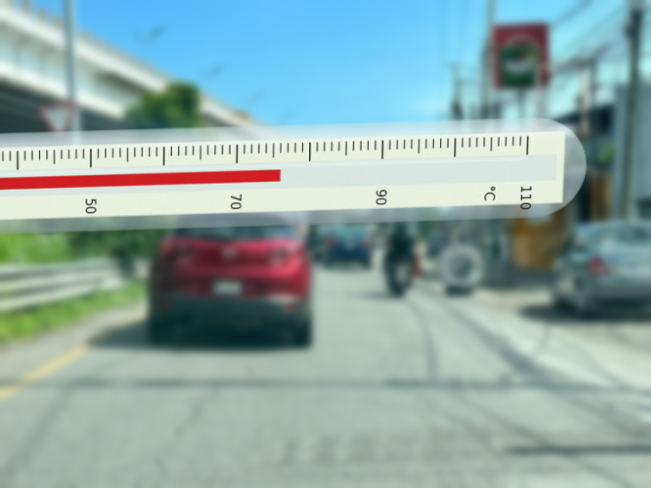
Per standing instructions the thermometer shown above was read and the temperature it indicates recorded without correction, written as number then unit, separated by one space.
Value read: 76 °C
